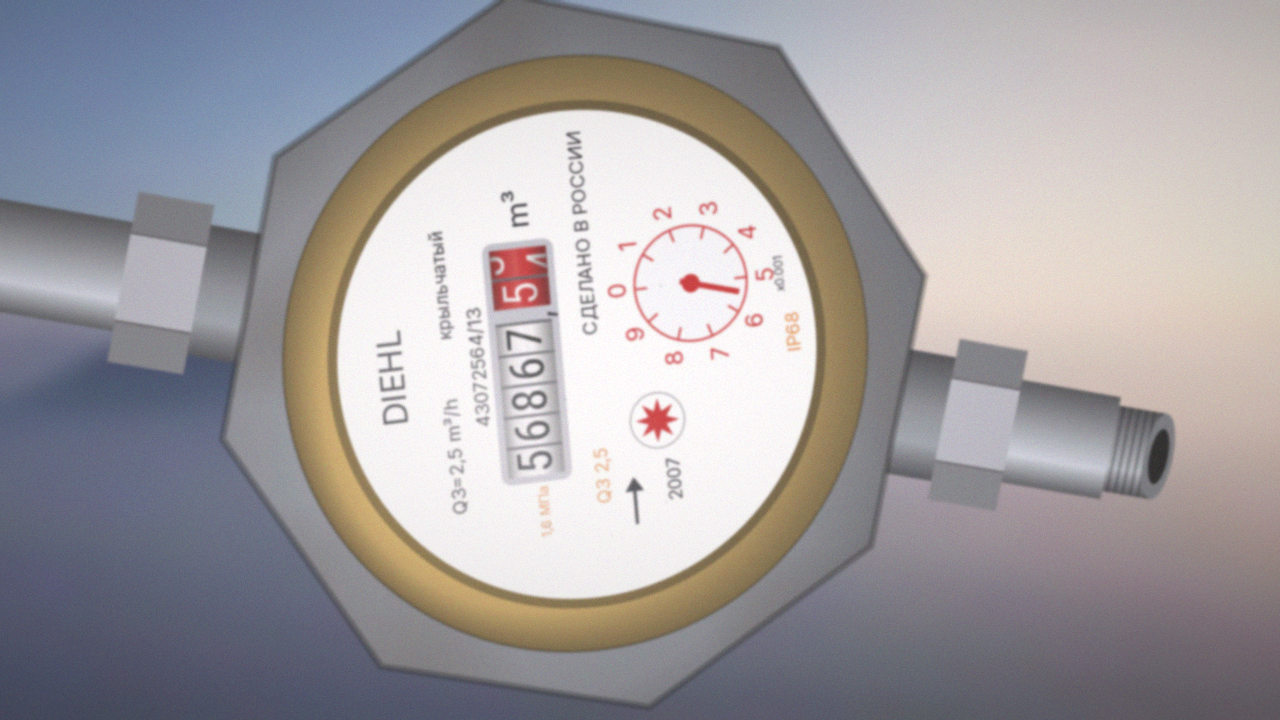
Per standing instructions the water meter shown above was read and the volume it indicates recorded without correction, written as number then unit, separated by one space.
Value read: 56867.535 m³
